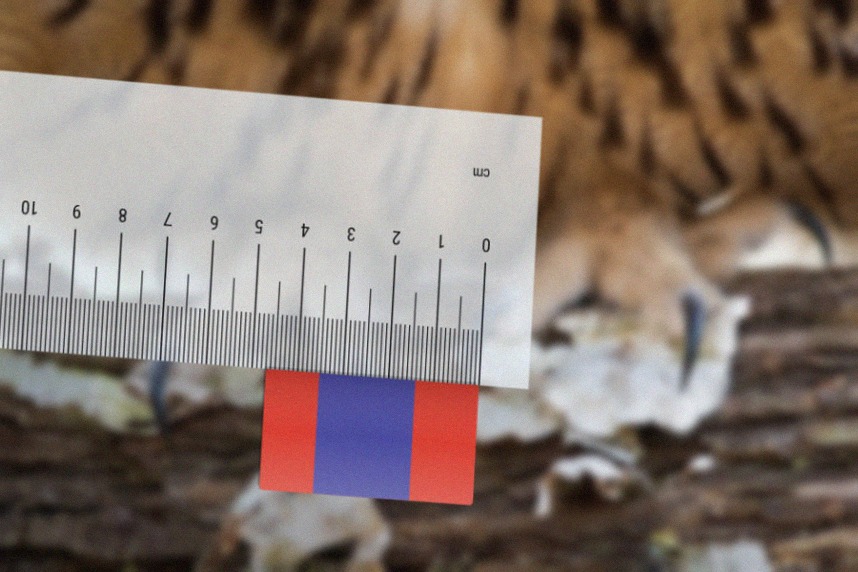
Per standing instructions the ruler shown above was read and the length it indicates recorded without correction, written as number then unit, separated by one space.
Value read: 4.7 cm
